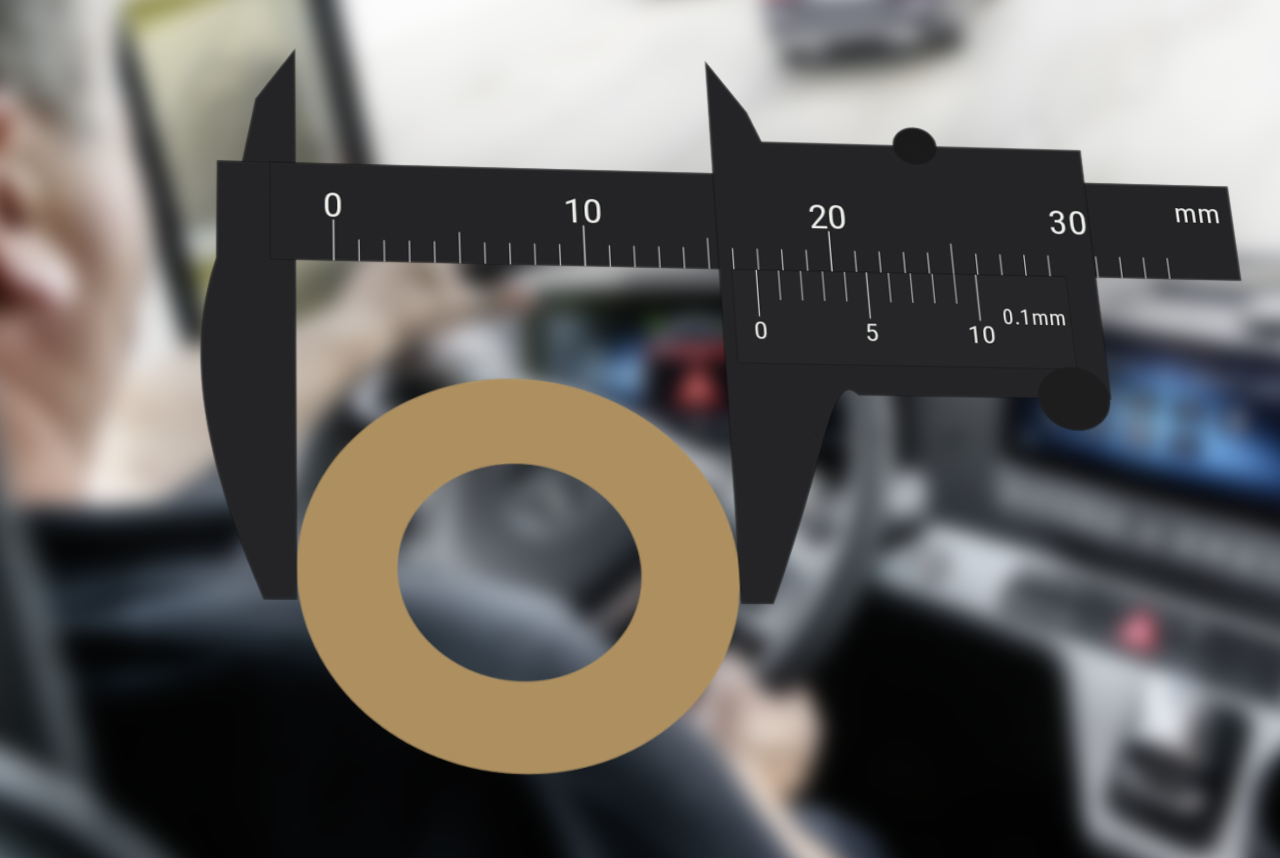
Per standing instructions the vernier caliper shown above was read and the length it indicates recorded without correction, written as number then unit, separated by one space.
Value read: 16.9 mm
